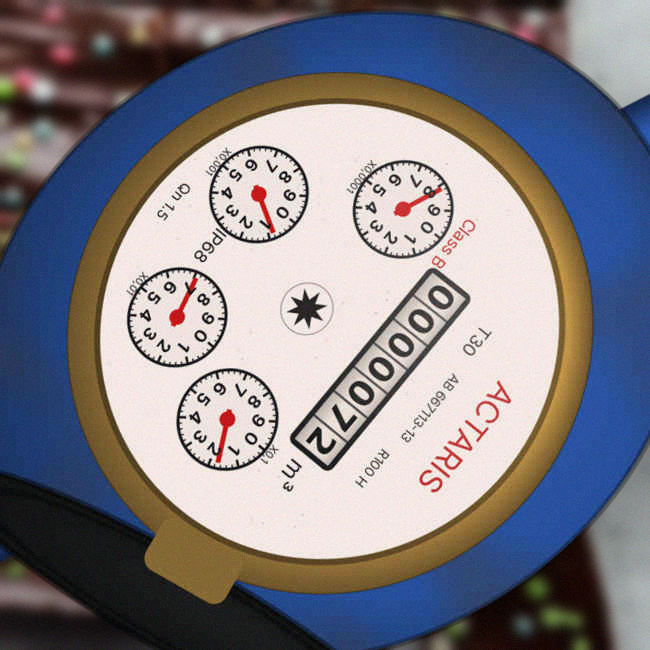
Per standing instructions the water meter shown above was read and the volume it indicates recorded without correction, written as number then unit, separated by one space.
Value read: 72.1708 m³
